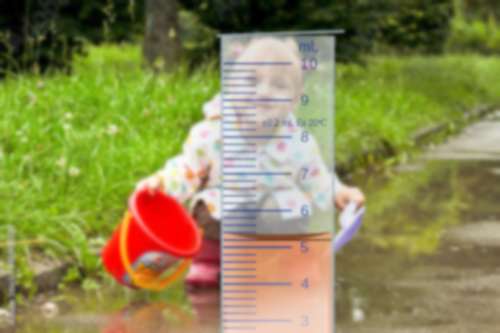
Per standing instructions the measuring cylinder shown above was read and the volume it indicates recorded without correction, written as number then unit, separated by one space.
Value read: 5.2 mL
